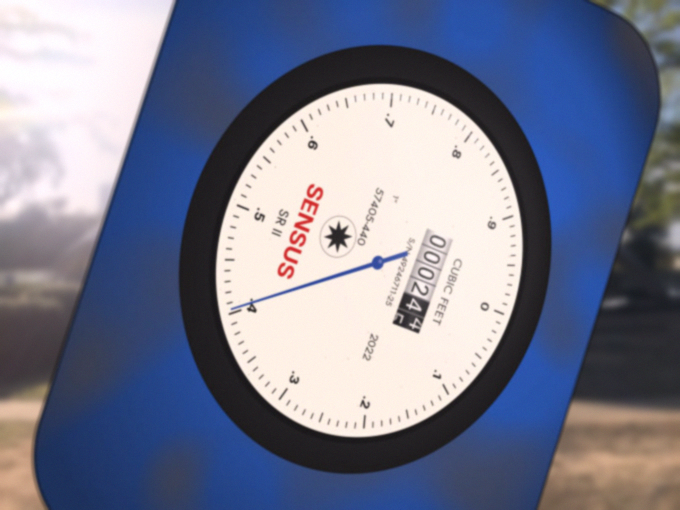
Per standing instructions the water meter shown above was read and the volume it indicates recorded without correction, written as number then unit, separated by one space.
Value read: 244.40 ft³
